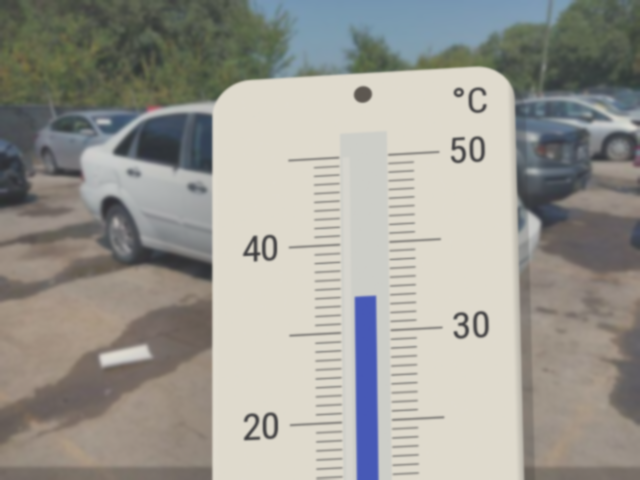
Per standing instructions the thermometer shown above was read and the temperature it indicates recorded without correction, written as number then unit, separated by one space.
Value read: 34 °C
